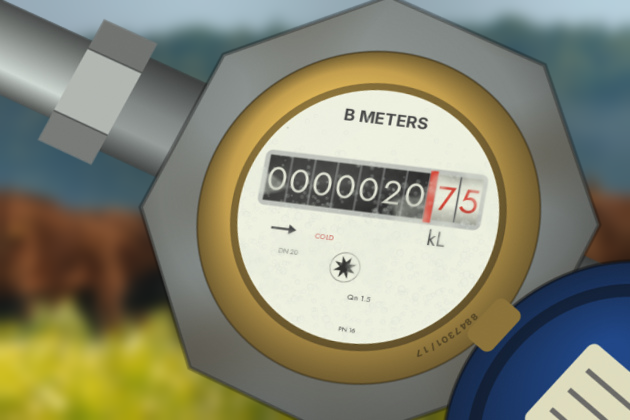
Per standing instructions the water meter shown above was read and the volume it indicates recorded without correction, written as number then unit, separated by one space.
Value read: 20.75 kL
